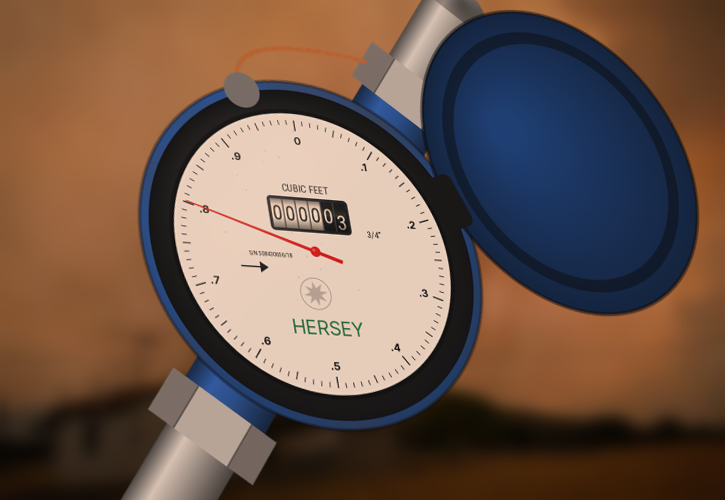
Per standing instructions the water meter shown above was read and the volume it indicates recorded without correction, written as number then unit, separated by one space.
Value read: 2.80 ft³
